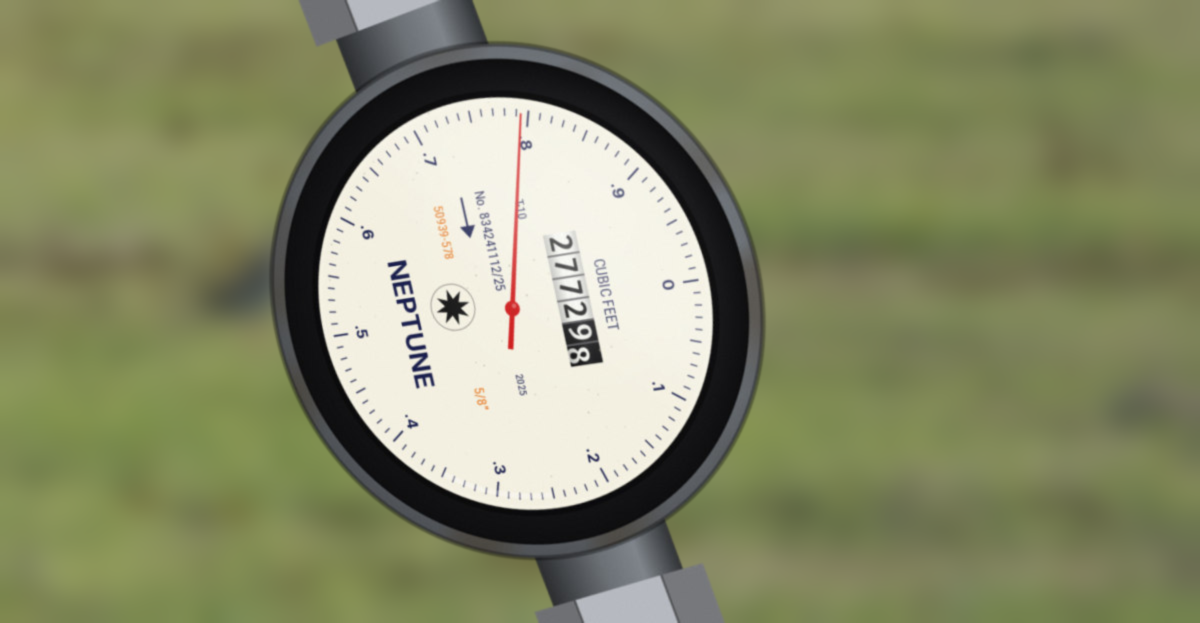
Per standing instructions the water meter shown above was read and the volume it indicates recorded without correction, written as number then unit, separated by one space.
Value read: 277297.79 ft³
